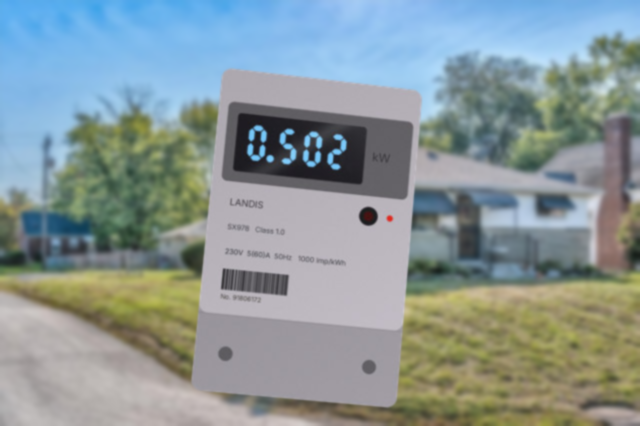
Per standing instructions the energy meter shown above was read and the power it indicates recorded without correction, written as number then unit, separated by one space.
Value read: 0.502 kW
